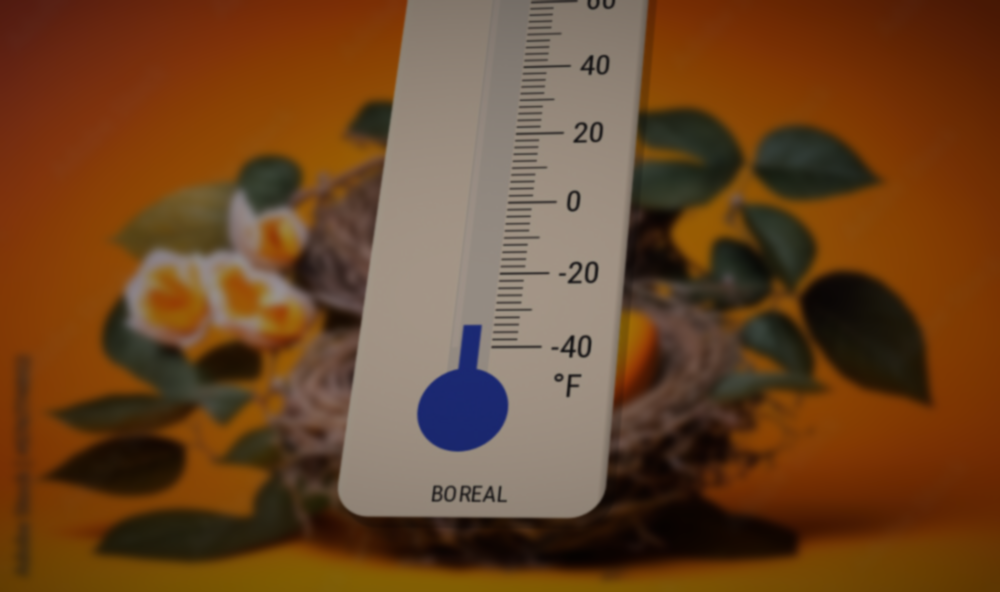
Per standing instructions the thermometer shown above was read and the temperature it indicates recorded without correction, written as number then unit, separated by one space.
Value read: -34 °F
